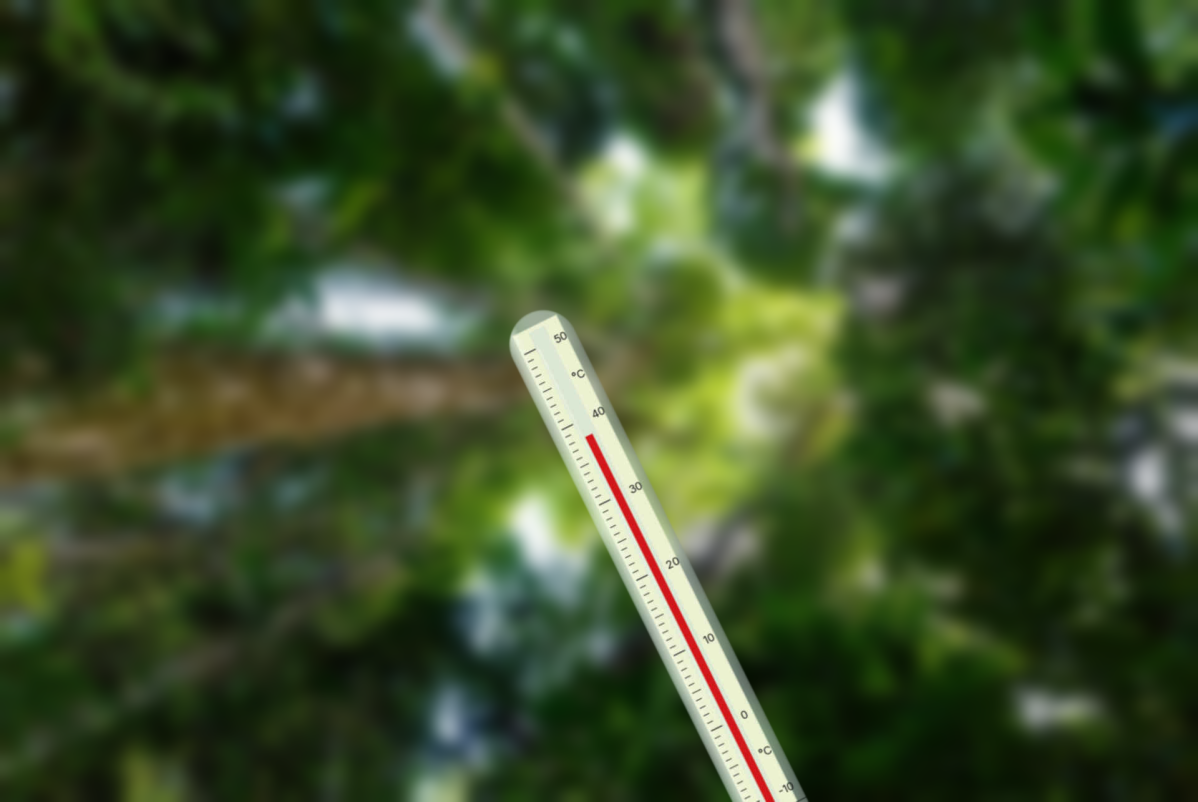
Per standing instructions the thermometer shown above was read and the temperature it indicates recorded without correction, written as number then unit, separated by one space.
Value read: 38 °C
